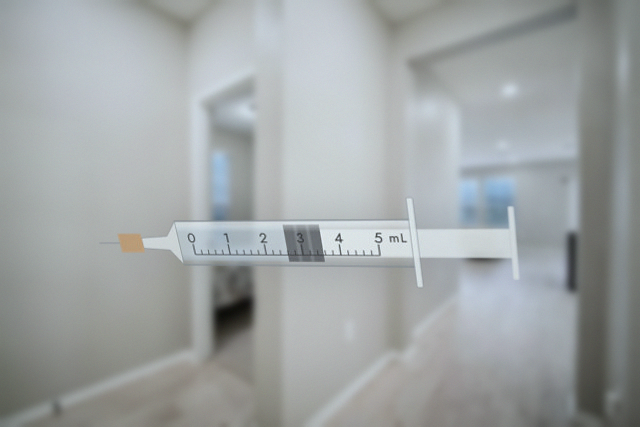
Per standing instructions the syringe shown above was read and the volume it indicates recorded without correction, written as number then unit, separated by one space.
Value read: 2.6 mL
